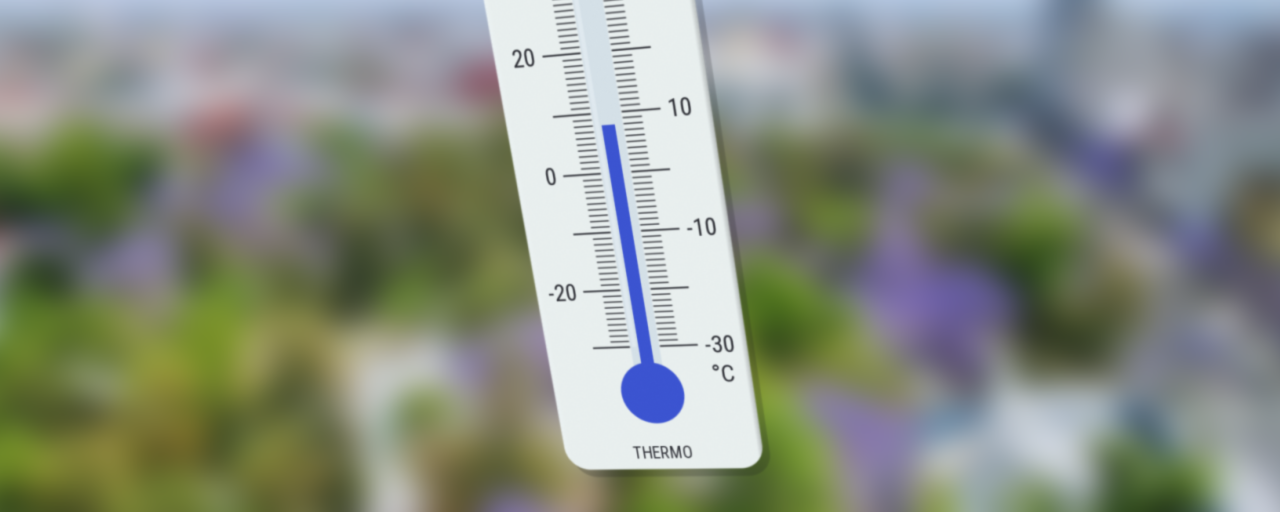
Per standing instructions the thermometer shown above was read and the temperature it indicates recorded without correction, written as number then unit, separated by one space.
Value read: 8 °C
